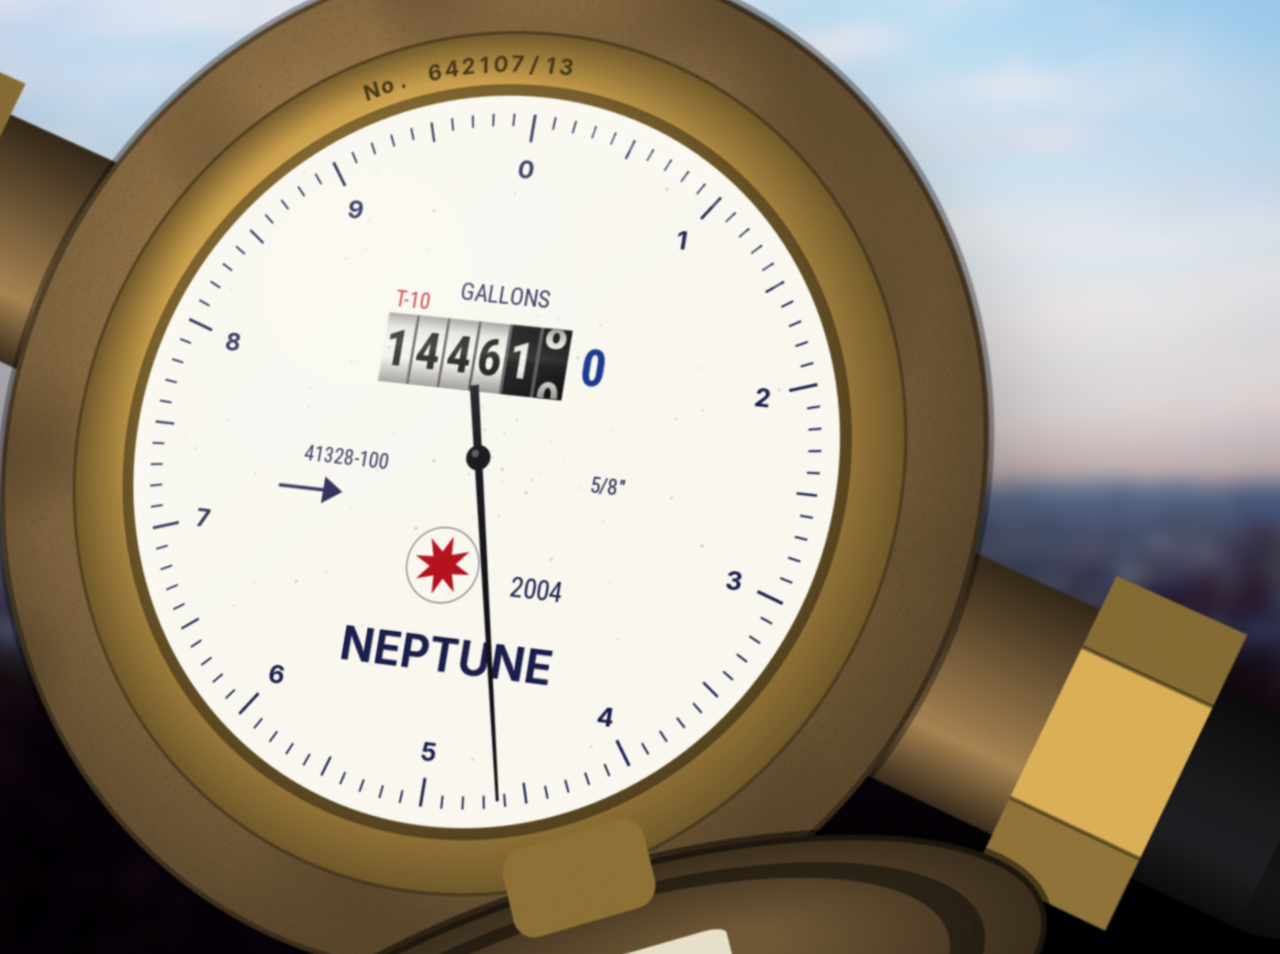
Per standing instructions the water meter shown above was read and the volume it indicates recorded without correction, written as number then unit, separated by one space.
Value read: 1446184.6 gal
